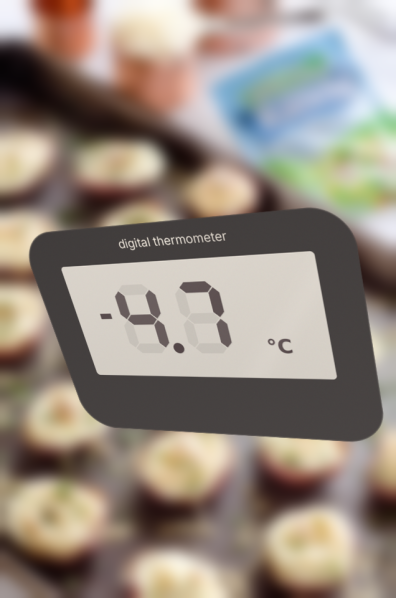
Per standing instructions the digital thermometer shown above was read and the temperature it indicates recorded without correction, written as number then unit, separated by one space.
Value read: -4.7 °C
